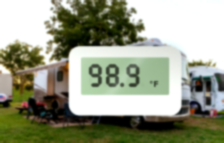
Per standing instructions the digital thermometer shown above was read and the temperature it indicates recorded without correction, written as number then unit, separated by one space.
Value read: 98.9 °F
